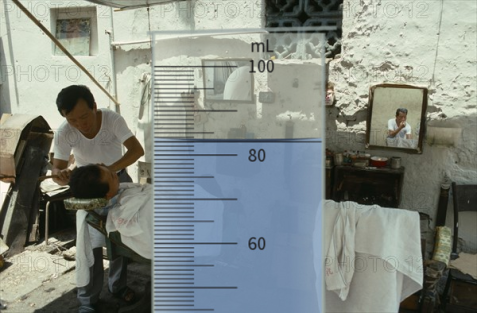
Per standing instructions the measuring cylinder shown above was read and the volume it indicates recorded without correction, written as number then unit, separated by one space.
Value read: 83 mL
